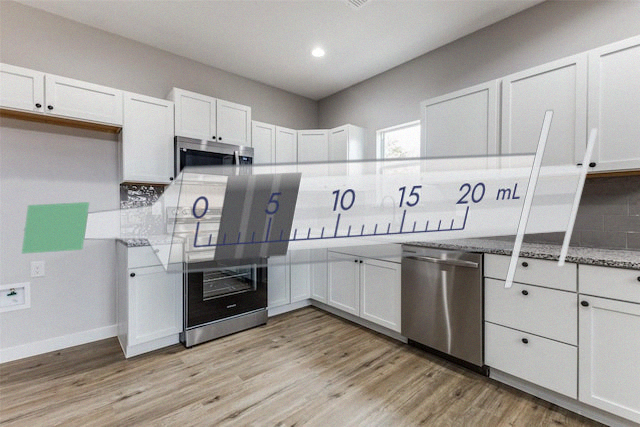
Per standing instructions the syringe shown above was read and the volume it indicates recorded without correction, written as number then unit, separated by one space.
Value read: 1.5 mL
